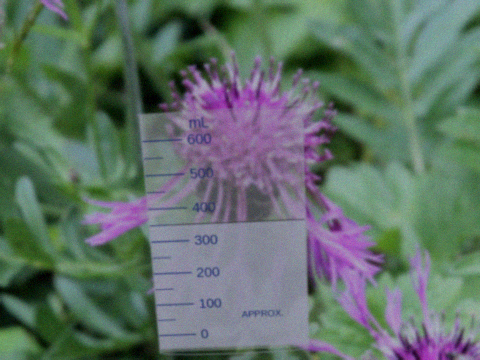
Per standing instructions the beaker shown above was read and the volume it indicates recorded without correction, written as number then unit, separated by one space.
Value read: 350 mL
